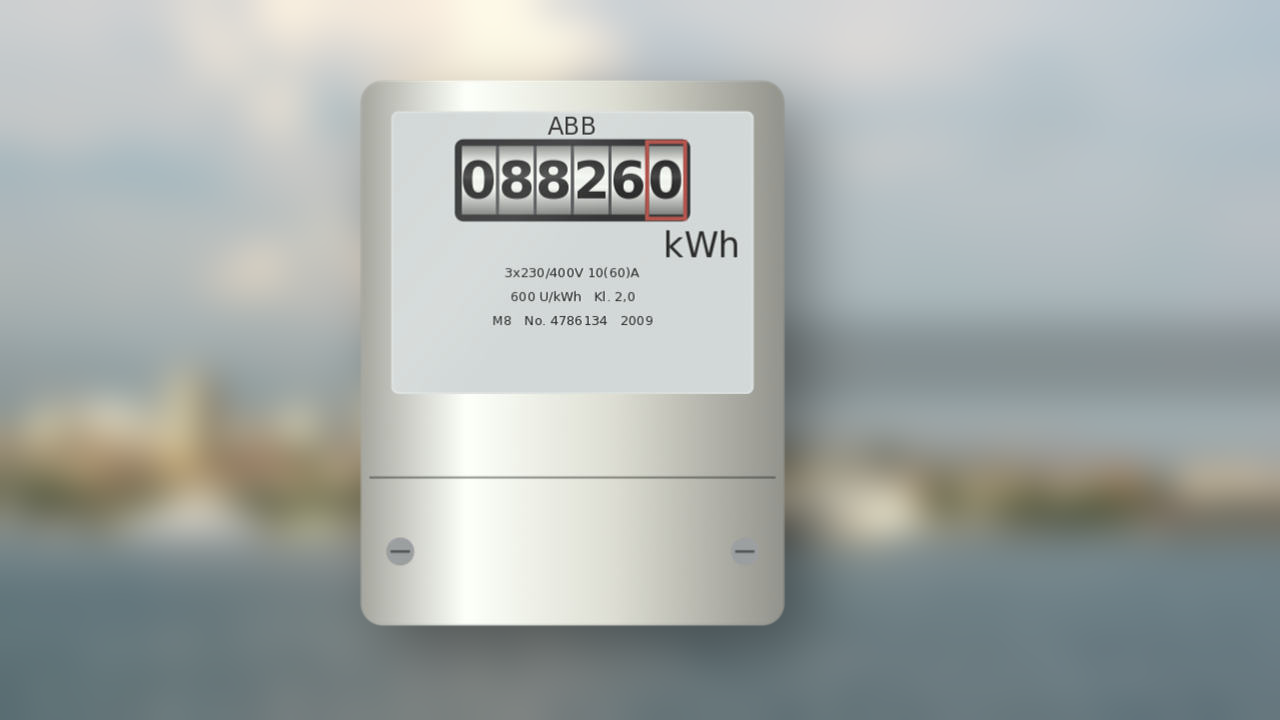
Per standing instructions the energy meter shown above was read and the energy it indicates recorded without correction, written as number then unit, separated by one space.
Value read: 8826.0 kWh
